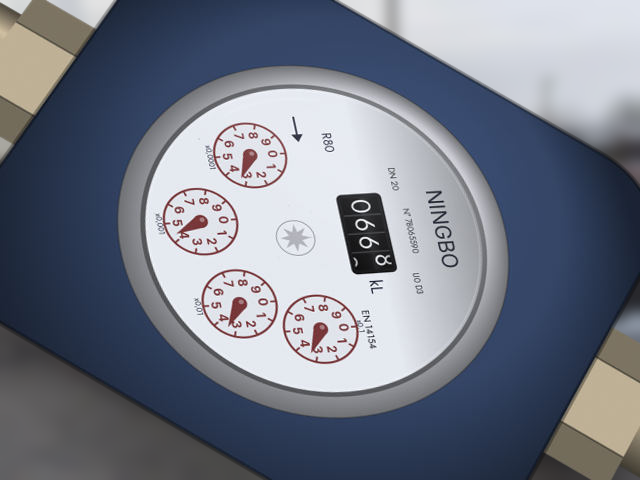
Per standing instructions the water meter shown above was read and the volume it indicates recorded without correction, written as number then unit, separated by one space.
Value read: 668.3343 kL
